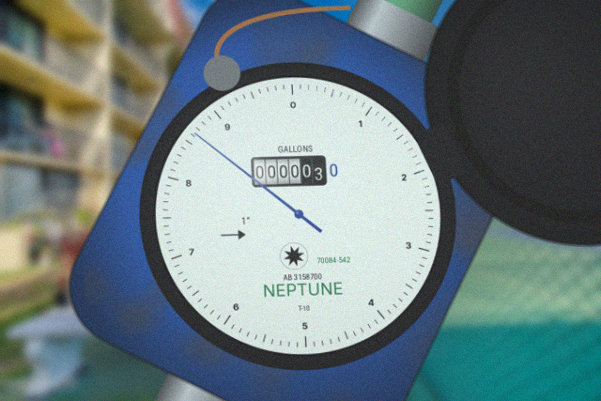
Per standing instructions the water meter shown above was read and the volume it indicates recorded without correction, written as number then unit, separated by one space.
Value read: 28.6 gal
